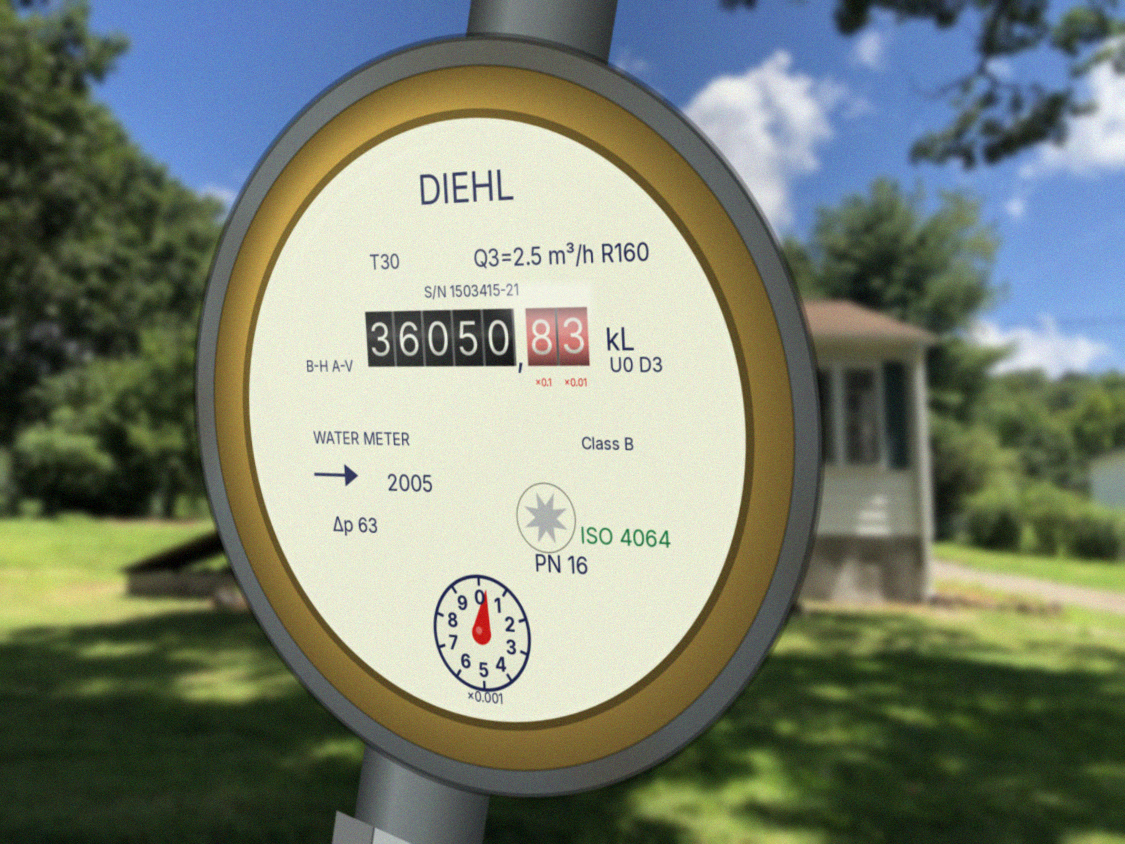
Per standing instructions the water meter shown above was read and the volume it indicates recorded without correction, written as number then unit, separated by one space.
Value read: 36050.830 kL
